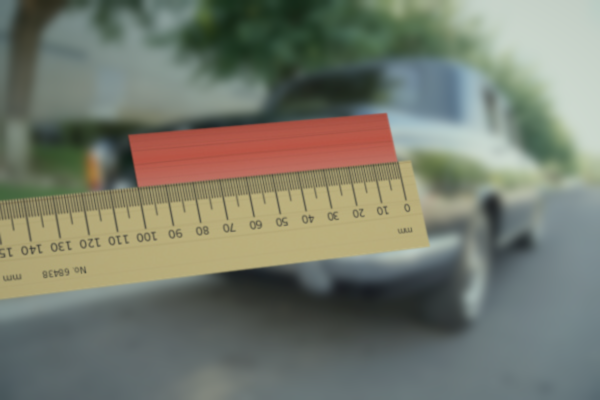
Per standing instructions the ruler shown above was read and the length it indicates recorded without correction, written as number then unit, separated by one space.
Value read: 100 mm
